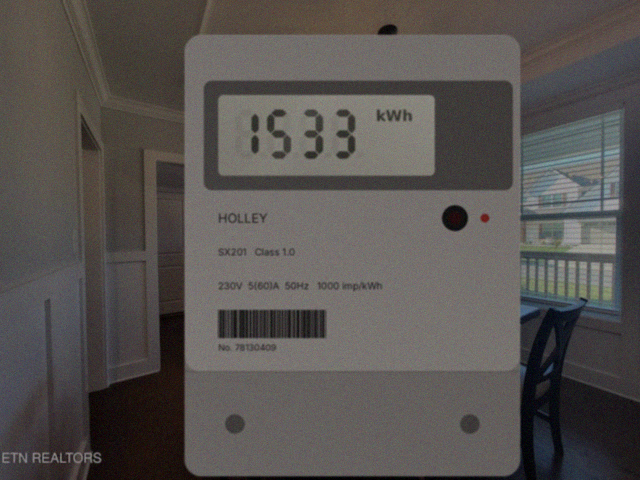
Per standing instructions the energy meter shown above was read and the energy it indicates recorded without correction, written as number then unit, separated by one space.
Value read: 1533 kWh
